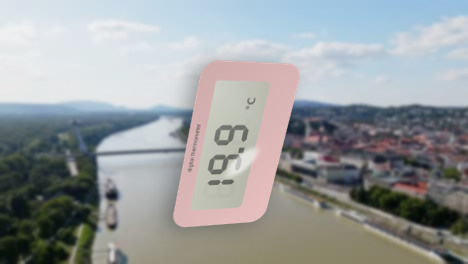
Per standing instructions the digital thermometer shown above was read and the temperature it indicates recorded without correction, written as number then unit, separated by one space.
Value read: 19.9 °C
